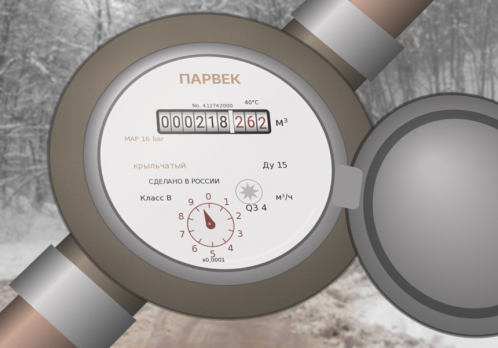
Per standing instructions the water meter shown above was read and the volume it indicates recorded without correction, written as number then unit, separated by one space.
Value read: 218.2619 m³
